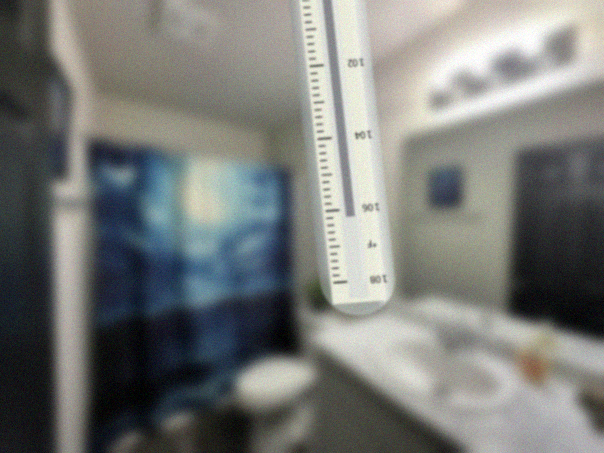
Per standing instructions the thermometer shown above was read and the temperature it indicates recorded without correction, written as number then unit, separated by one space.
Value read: 106.2 °F
